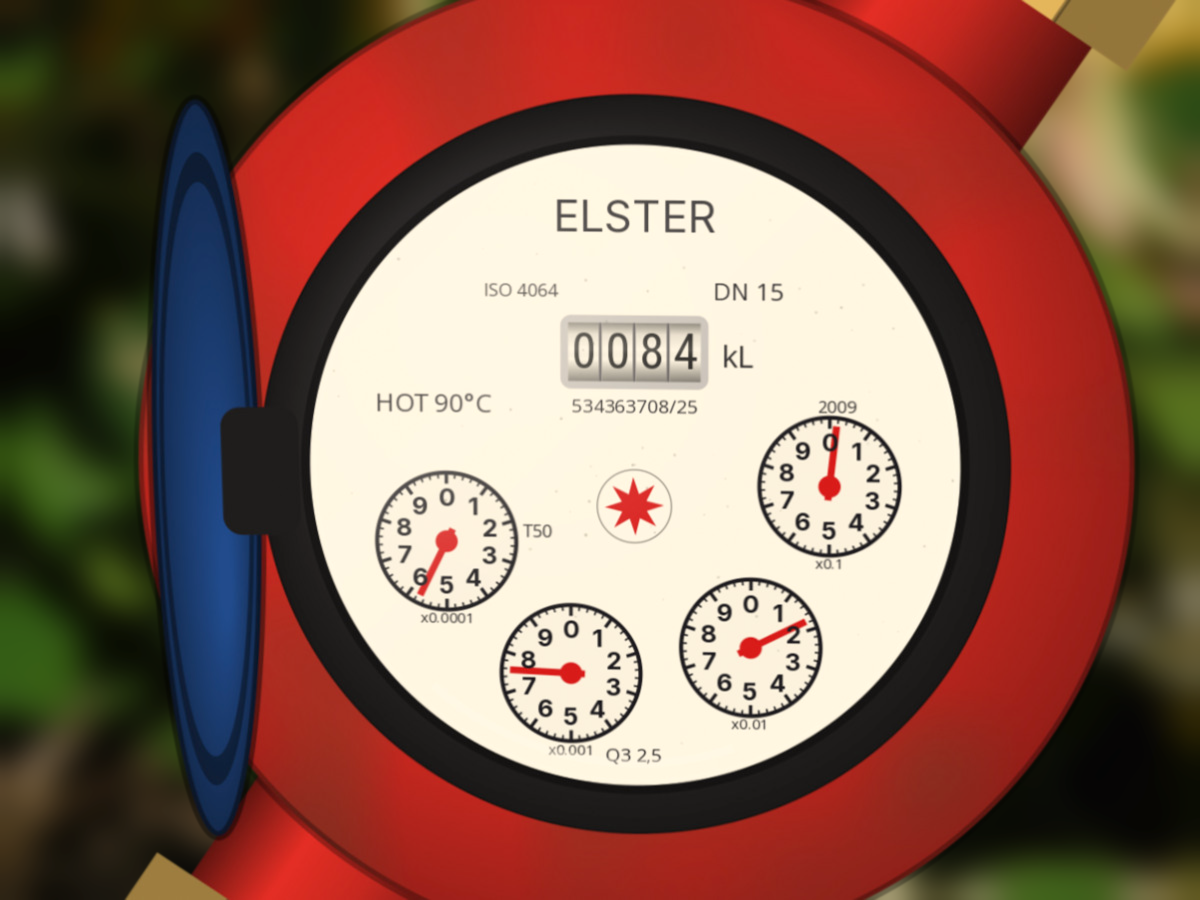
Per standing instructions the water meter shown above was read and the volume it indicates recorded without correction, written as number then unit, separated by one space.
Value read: 84.0175 kL
